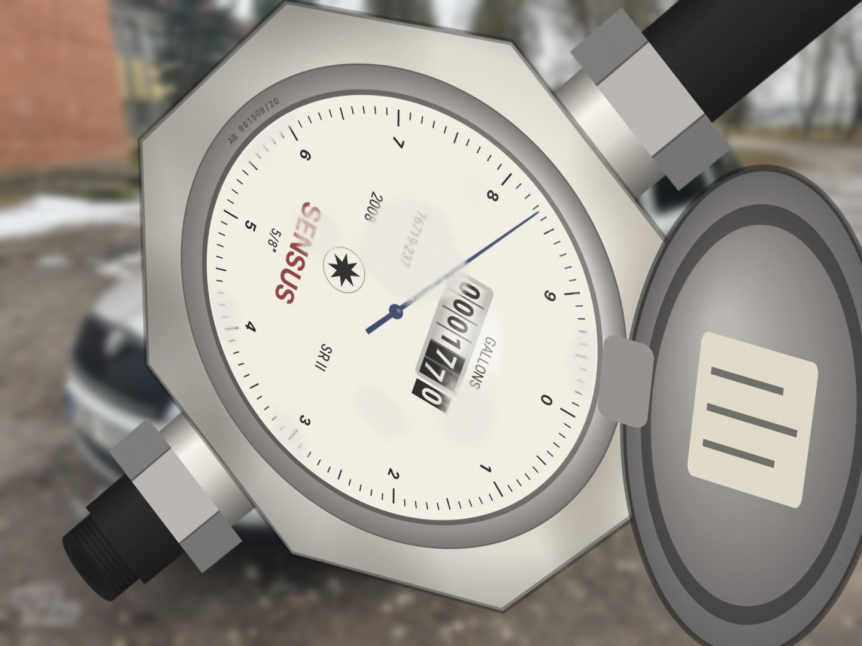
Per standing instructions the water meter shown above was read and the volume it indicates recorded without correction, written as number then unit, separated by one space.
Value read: 1768.3 gal
